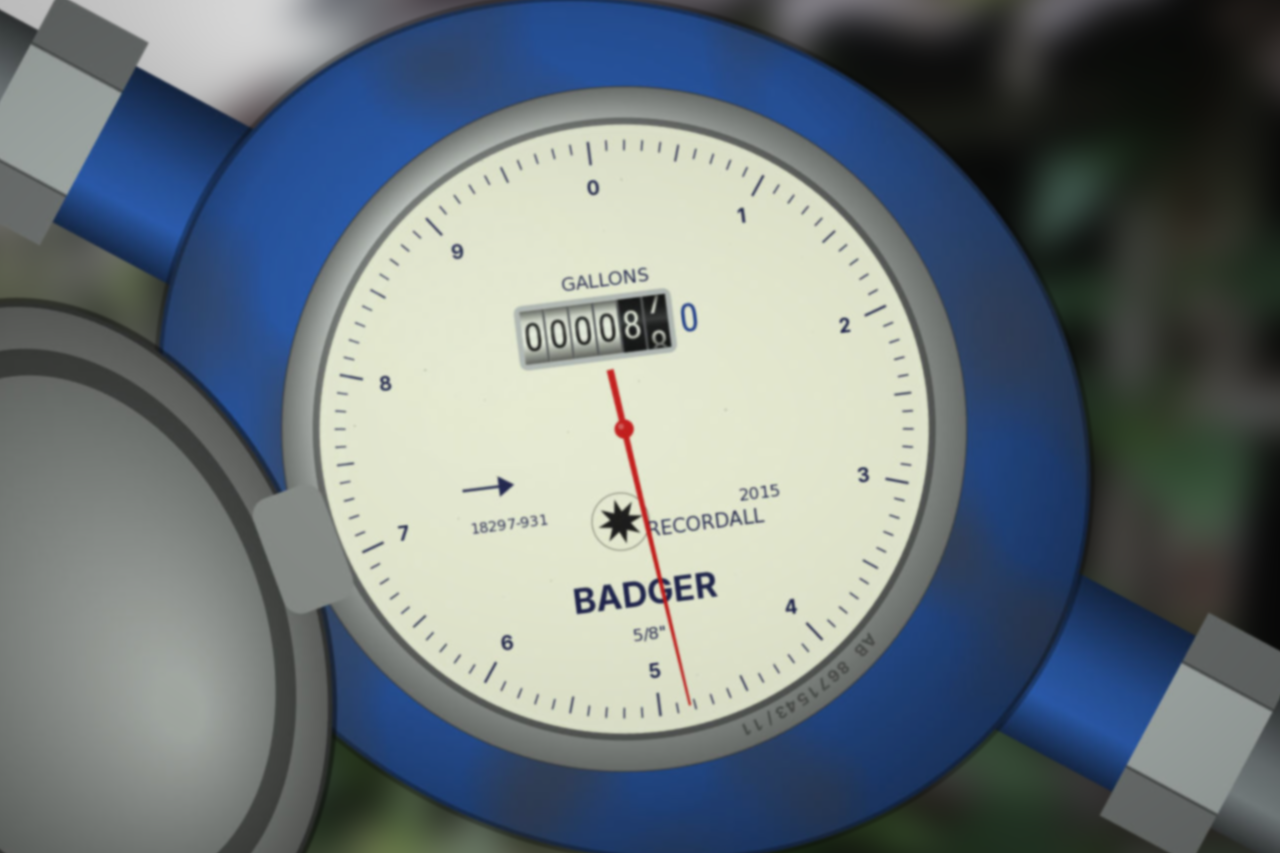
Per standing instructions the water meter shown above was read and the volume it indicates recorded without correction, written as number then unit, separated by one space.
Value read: 874.8 gal
